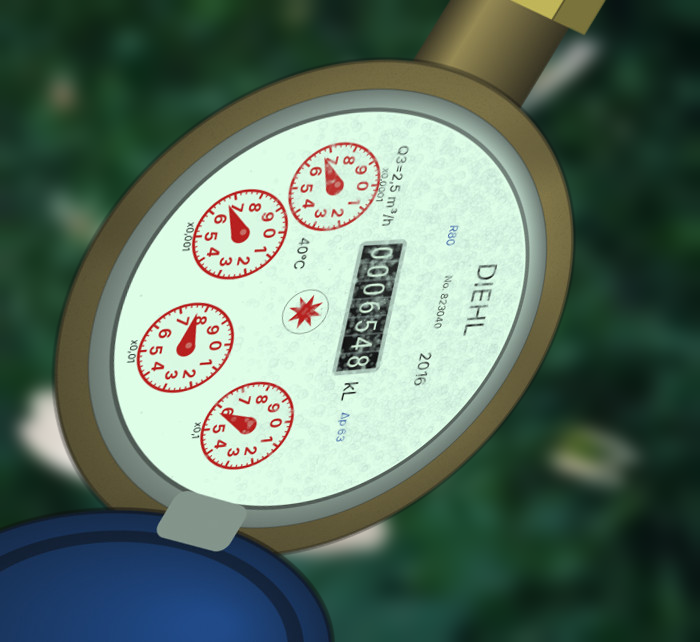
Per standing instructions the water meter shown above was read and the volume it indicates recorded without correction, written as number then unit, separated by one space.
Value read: 6548.5766 kL
